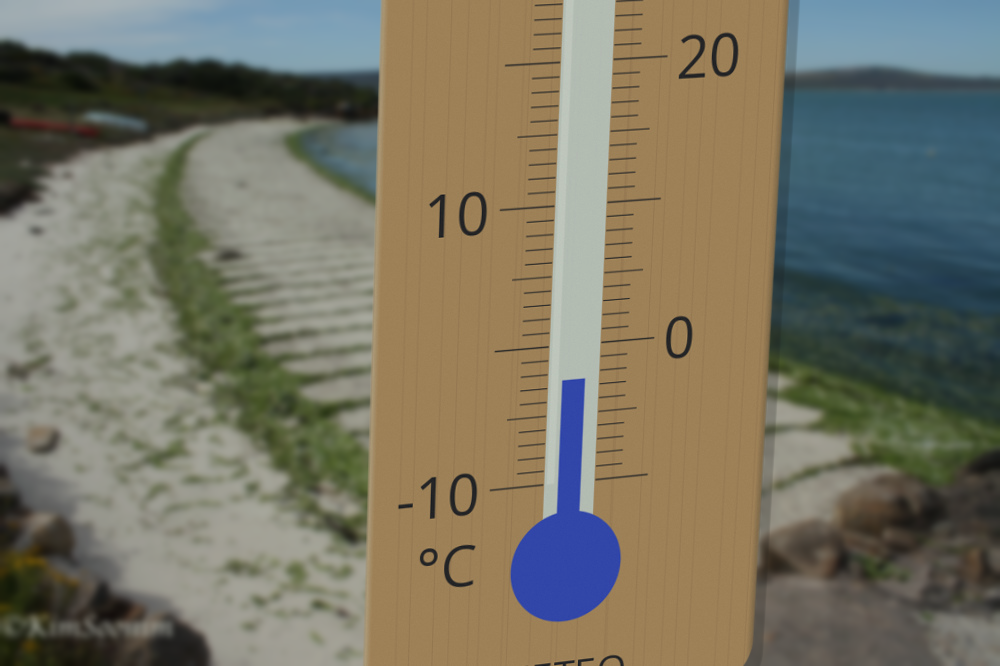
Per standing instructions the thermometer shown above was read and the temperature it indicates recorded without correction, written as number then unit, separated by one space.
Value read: -2.5 °C
